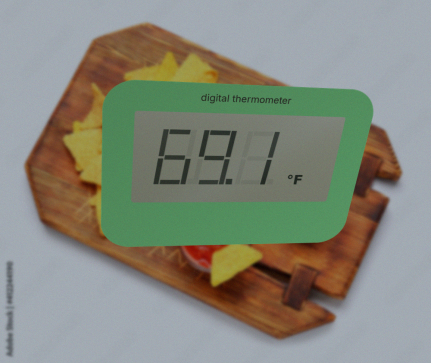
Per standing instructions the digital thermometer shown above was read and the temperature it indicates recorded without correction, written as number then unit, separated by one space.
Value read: 69.1 °F
